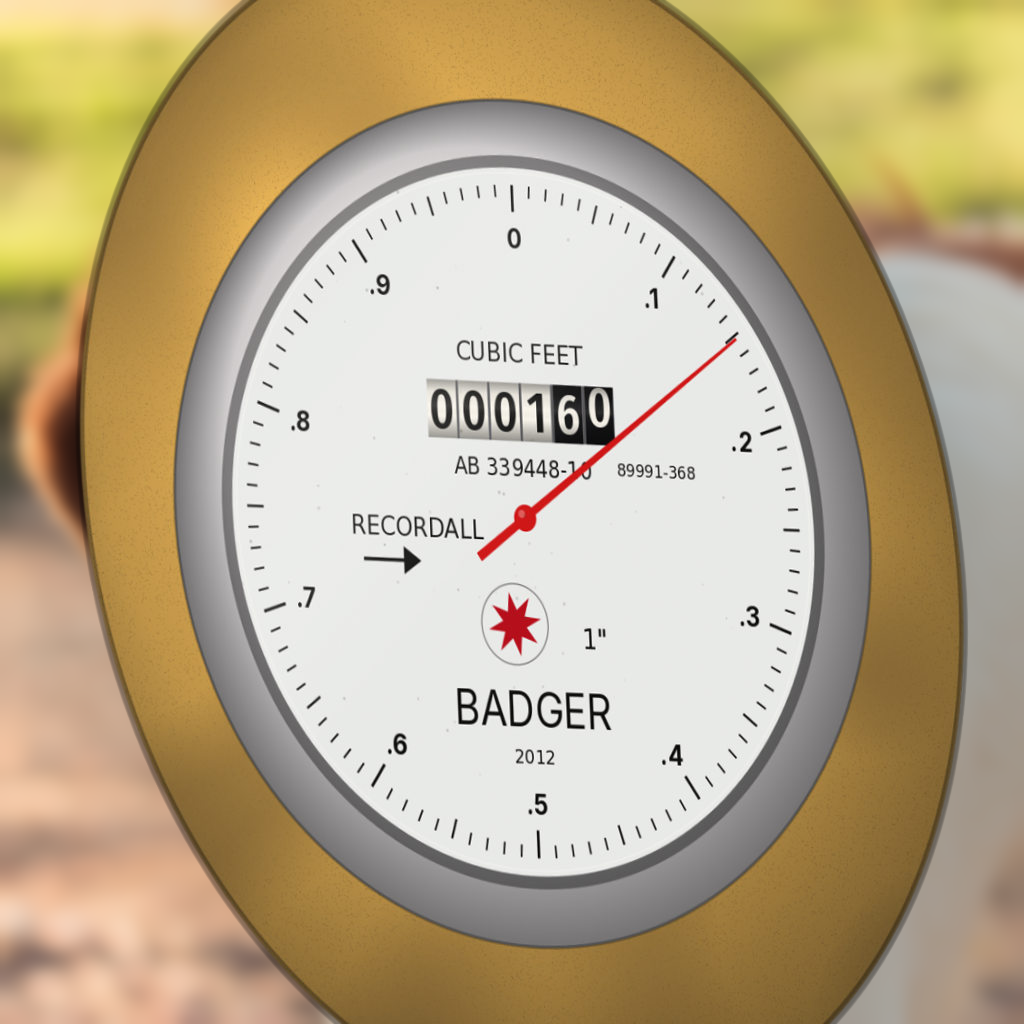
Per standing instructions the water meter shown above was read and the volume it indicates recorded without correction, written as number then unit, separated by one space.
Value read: 160.15 ft³
